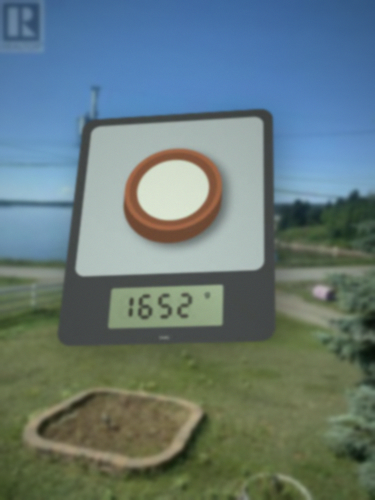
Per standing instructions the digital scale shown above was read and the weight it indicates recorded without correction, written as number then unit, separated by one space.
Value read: 1652 g
